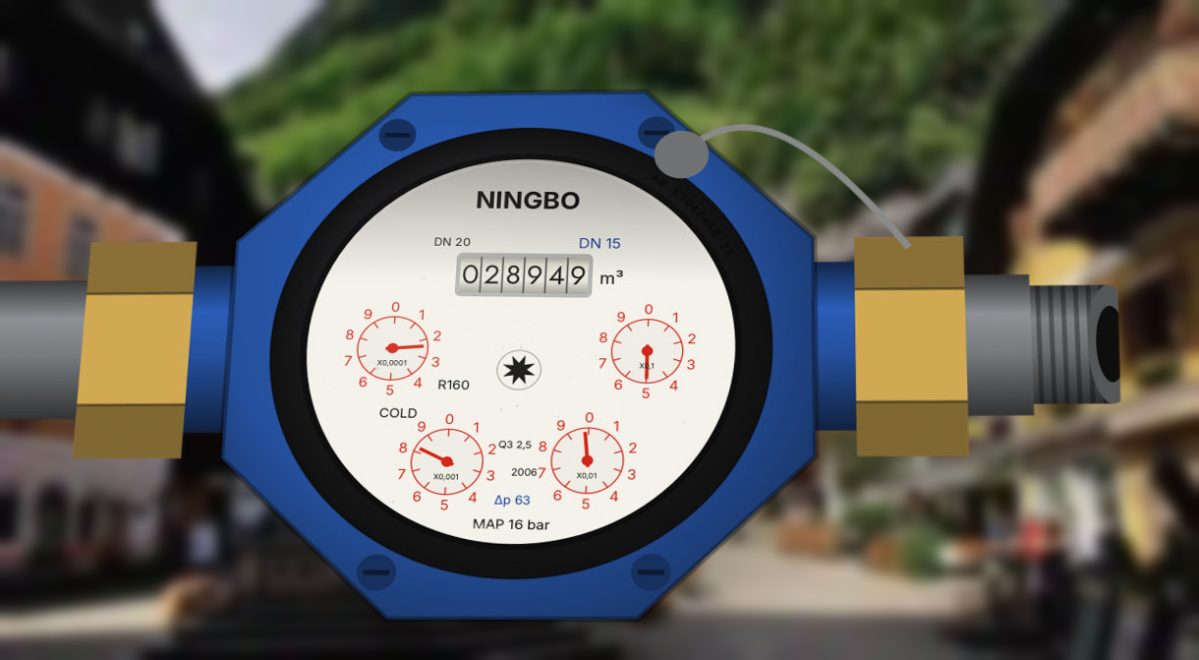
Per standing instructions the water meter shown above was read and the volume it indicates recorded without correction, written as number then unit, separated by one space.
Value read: 28949.4982 m³
